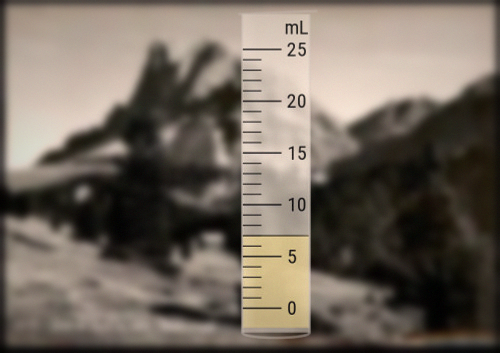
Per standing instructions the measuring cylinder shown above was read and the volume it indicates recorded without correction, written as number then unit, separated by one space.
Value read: 7 mL
